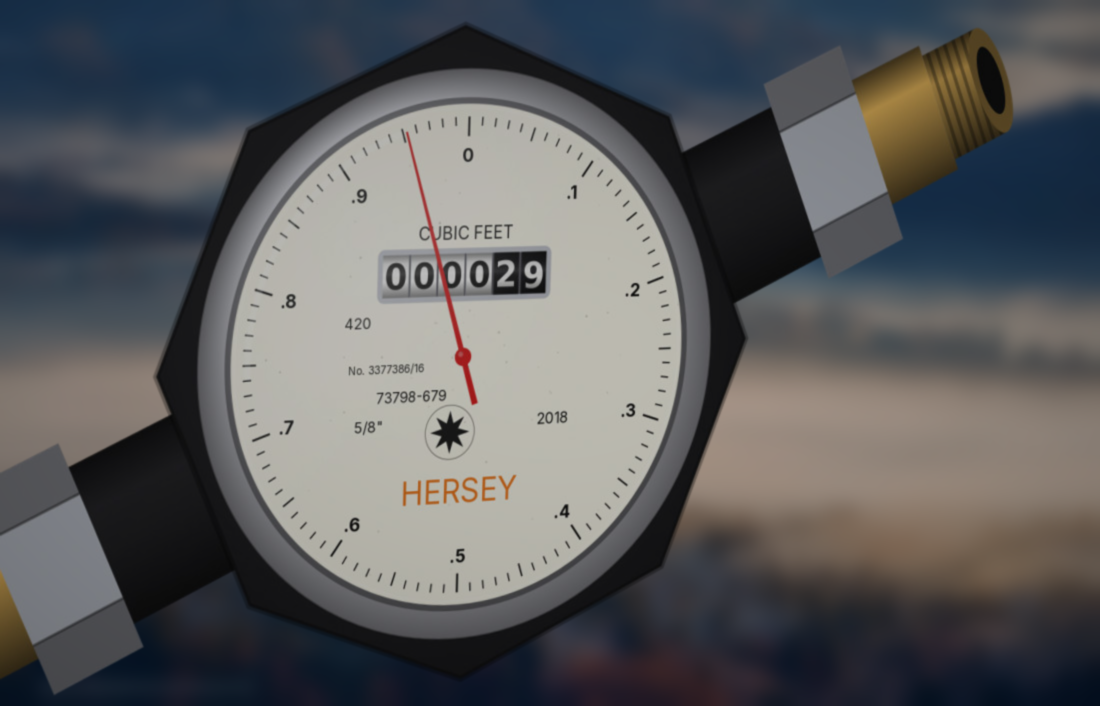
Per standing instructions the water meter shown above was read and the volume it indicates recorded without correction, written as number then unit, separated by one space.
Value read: 28.95 ft³
